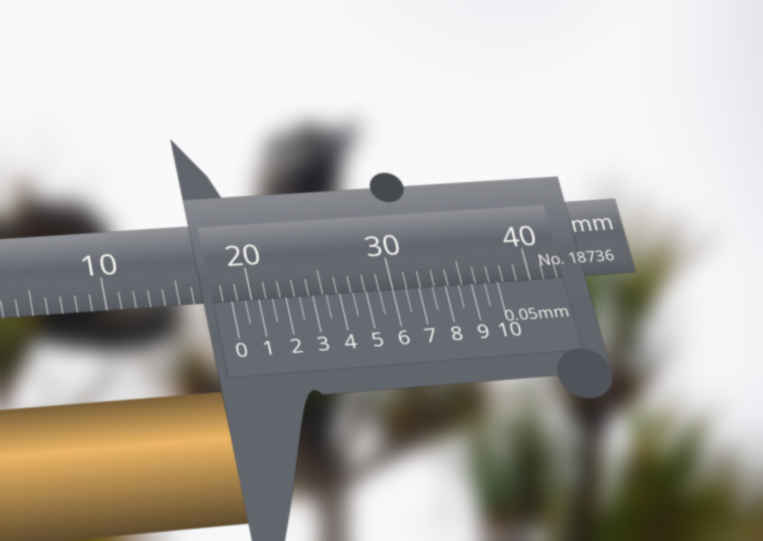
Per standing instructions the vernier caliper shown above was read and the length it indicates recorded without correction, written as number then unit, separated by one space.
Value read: 18.6 mm
